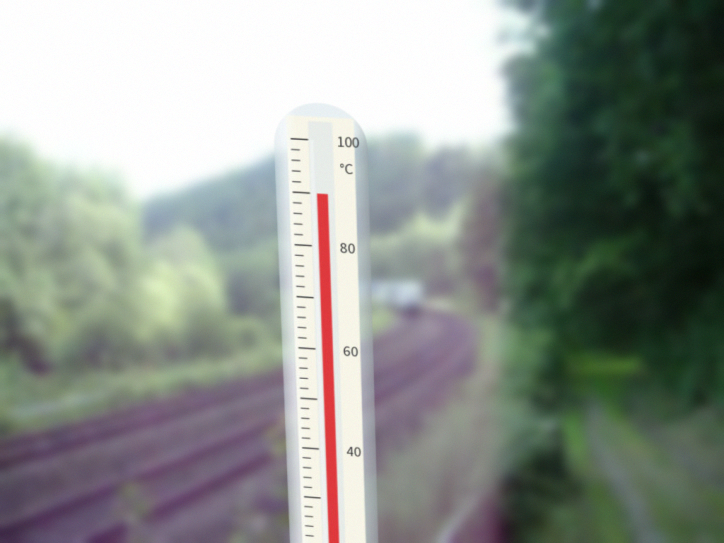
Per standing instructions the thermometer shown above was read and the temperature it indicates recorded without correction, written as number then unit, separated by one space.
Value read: 90 °C
